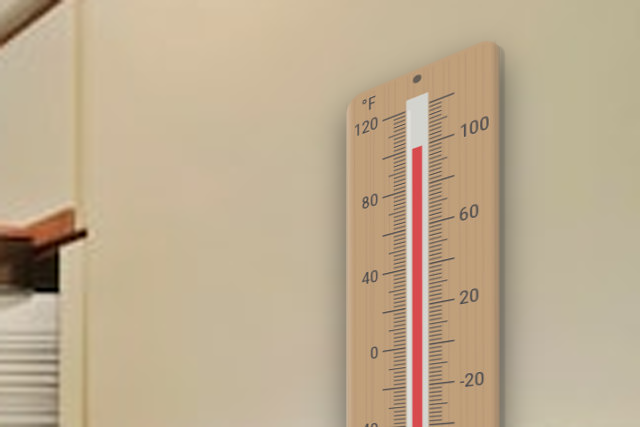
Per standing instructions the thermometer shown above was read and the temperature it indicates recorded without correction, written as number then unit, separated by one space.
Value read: 100 °F
